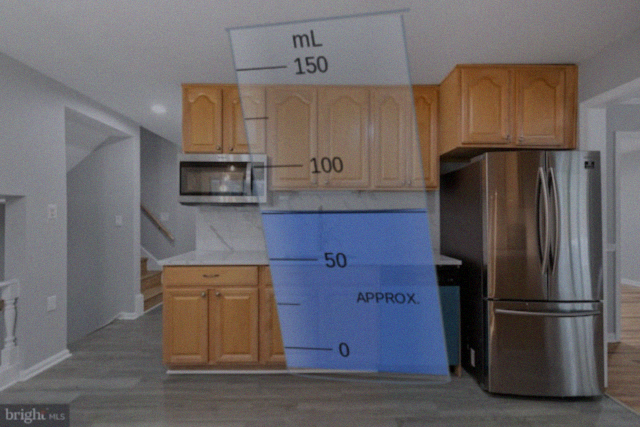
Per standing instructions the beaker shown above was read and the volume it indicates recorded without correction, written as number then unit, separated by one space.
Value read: 75 mL
